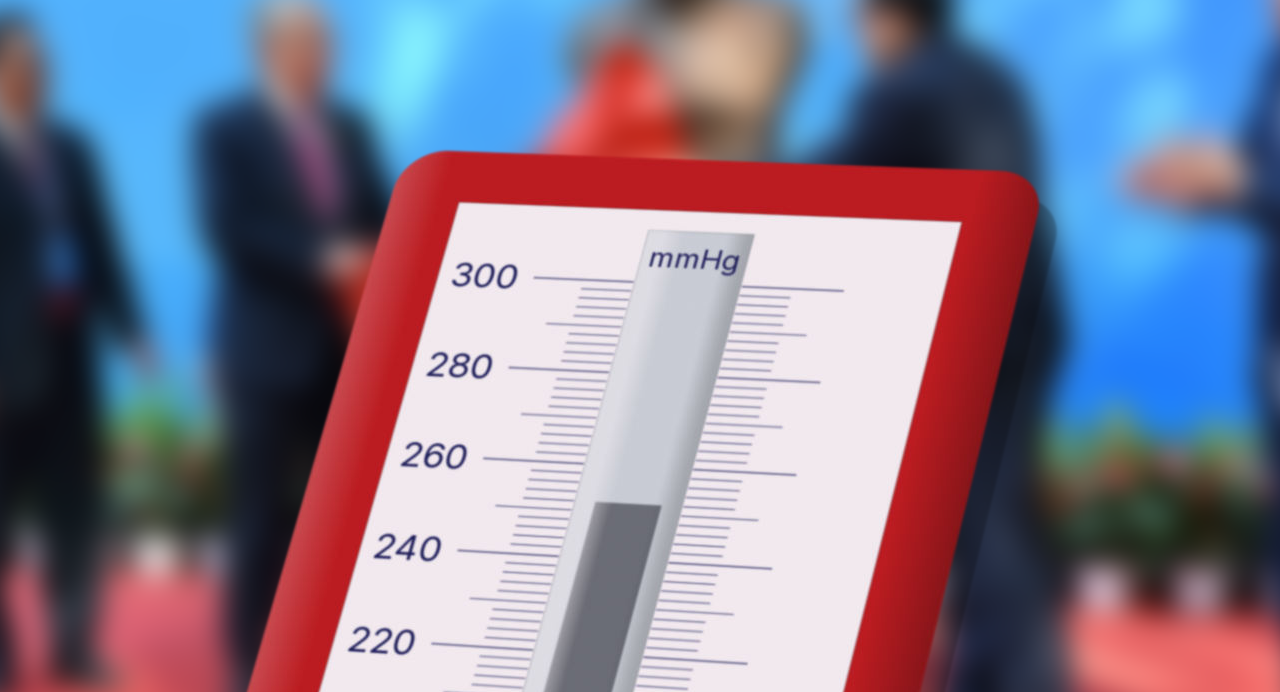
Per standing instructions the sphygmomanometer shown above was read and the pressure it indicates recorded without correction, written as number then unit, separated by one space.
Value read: 252 mmHg
